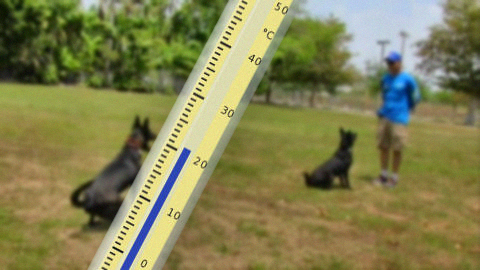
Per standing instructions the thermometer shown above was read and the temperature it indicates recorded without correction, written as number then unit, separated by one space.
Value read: 21 °C
